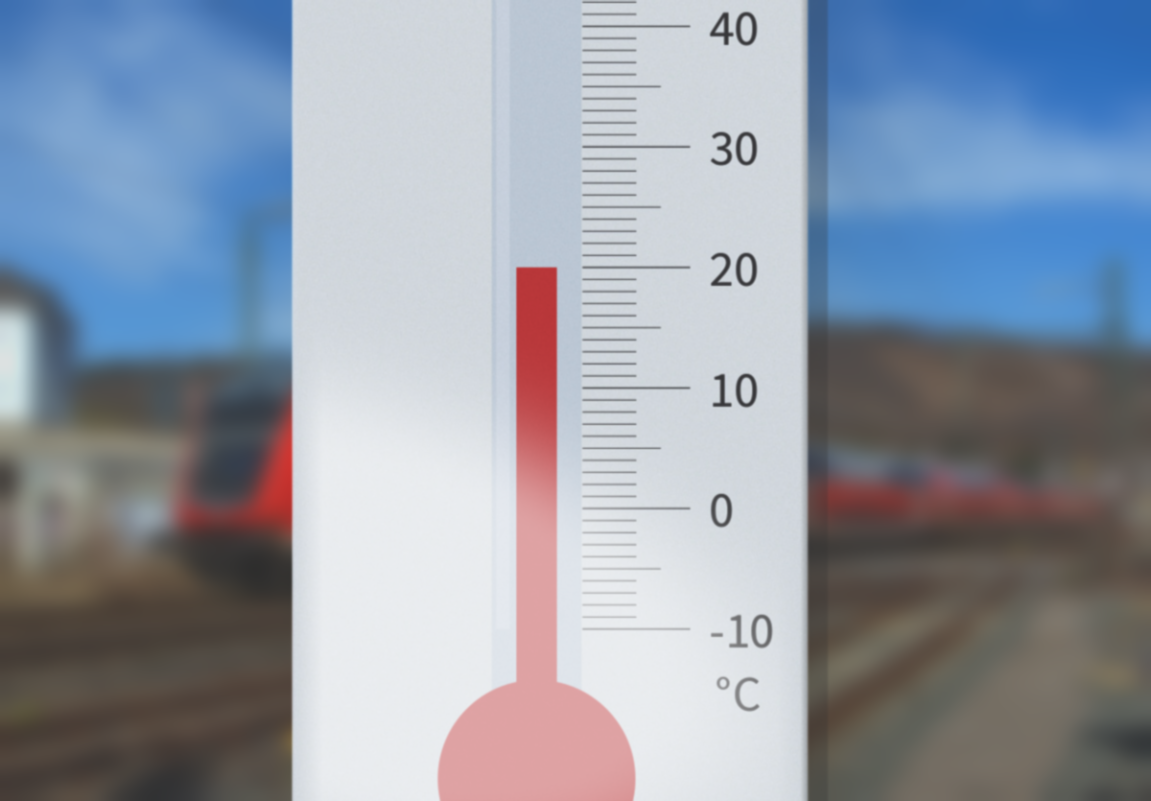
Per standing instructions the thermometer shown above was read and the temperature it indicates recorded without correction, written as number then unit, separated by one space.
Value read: 20 °C
